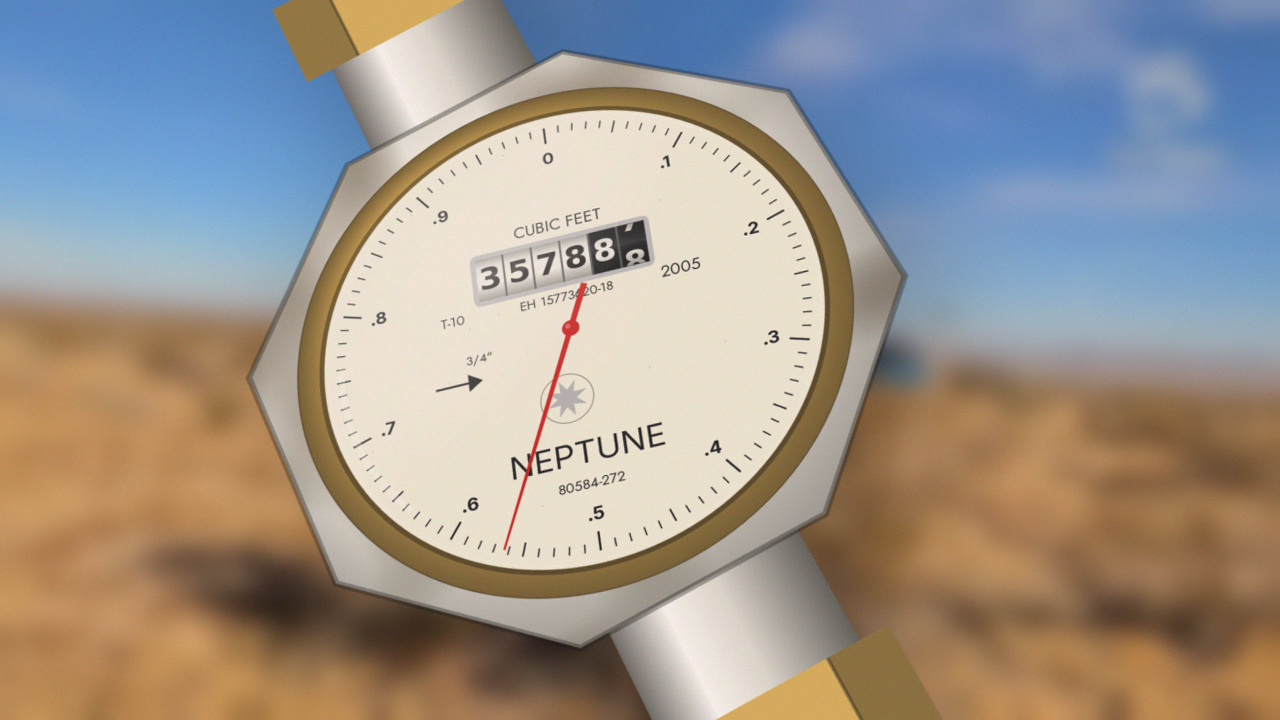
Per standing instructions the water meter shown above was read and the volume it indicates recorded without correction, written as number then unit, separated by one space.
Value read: 357887.56 ft³
